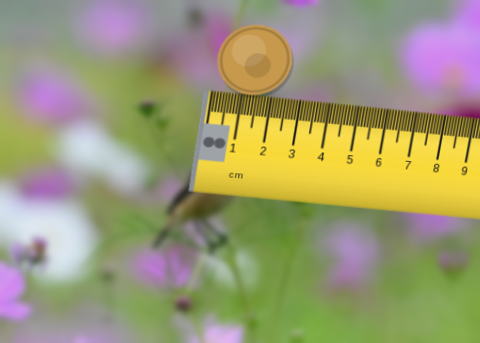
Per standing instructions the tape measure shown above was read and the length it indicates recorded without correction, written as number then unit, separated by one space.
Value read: 2.5 cm
